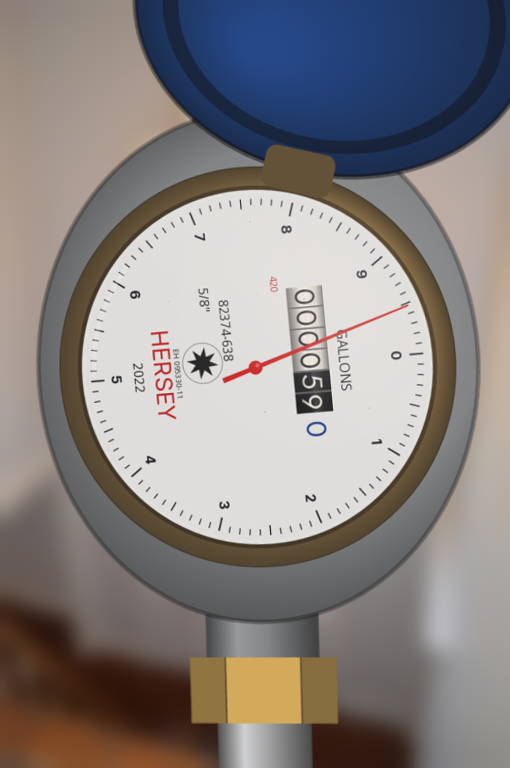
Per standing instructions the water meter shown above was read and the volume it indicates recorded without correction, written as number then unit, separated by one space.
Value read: 589.5 gal
